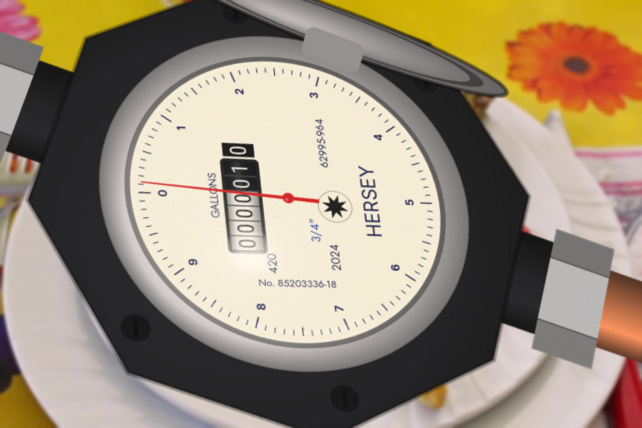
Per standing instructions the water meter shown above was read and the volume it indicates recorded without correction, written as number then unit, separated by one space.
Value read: 10.1 gal
